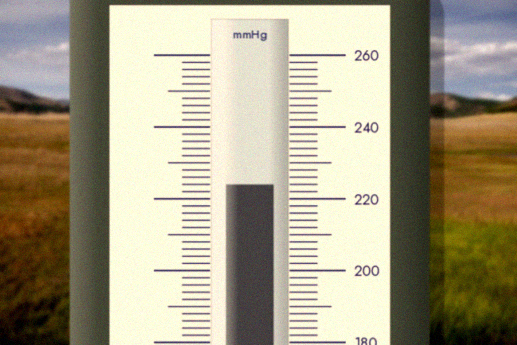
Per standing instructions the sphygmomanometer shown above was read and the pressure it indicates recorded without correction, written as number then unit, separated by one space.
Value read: 224 mmHg
